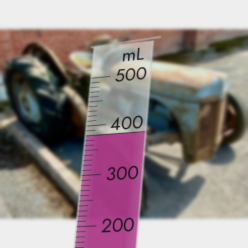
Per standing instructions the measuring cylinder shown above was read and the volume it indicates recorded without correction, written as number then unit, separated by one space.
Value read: 380 mL
